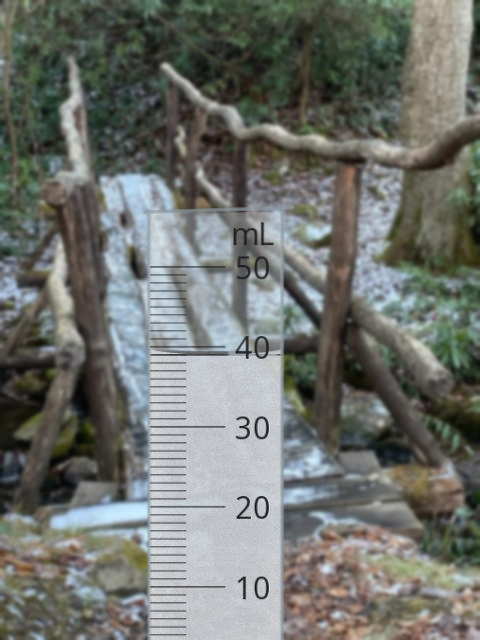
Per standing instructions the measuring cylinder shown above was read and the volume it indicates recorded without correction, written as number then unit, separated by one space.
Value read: 39 mL
